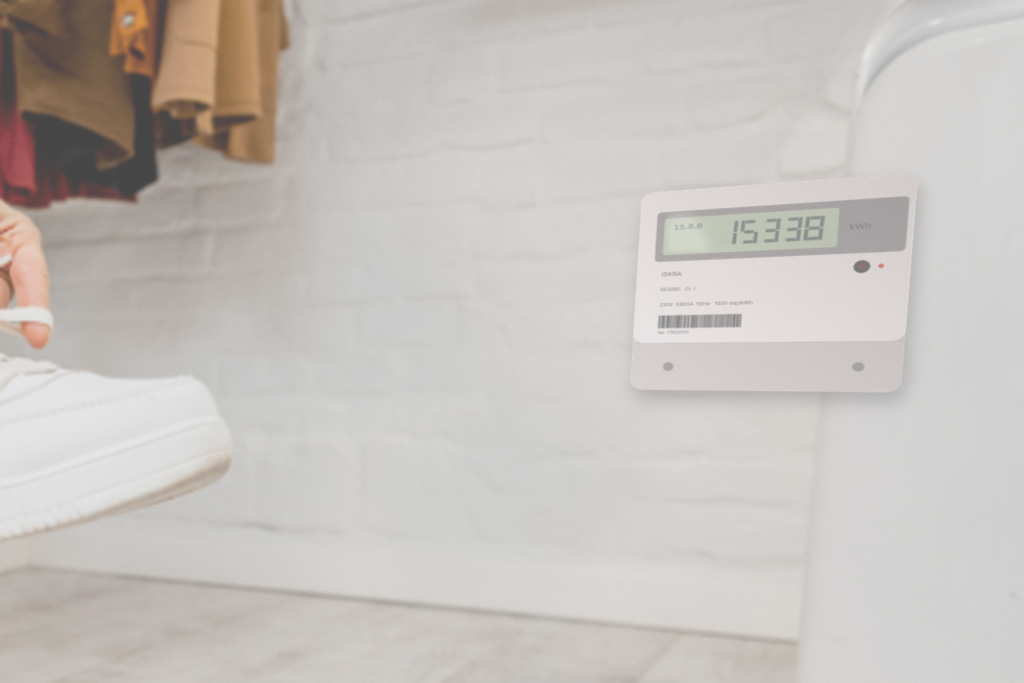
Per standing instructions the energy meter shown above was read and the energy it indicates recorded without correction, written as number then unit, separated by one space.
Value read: 15338 kWh
